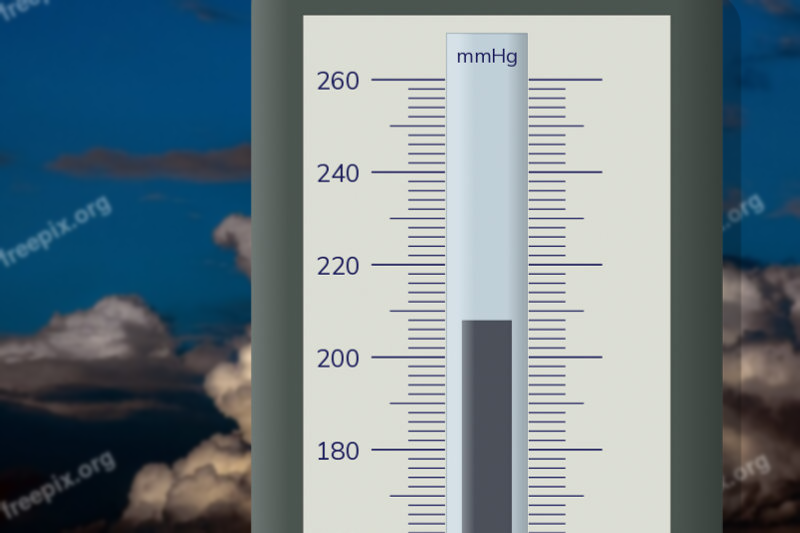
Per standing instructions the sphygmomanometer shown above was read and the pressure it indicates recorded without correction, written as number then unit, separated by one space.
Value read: 208 mmHg
